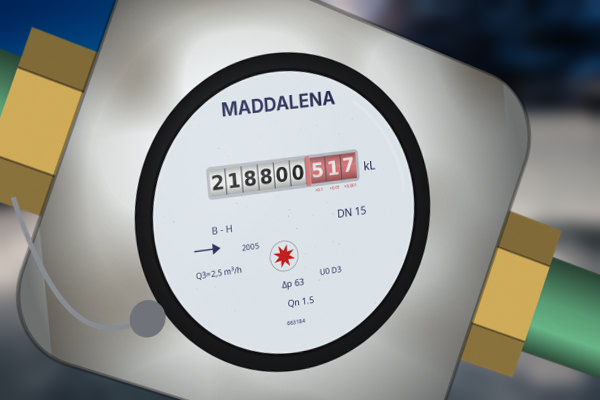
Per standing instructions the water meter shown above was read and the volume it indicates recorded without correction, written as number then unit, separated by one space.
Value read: 218800.517 kL
